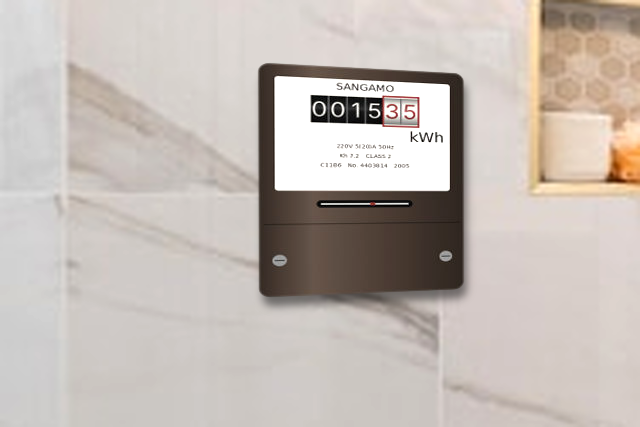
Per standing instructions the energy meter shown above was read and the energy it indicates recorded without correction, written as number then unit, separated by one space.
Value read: 15.35 kWh
